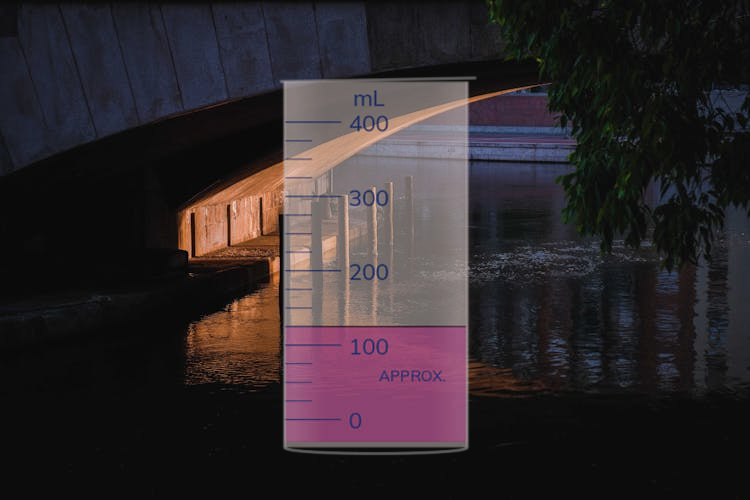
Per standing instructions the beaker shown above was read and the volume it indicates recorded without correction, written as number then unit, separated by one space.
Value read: 125 mL
